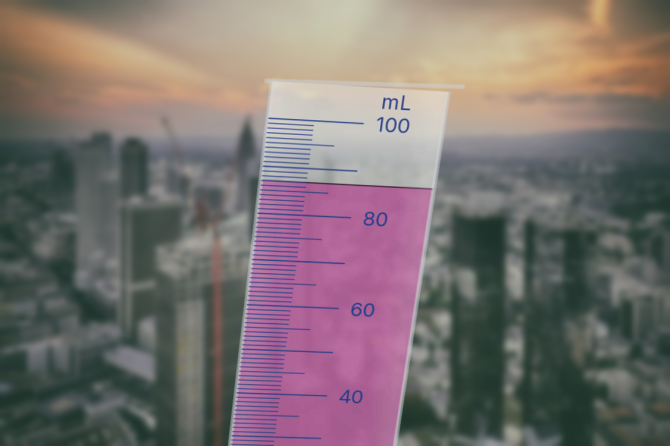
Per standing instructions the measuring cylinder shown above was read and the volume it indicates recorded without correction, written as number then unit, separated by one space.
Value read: 87 mL
